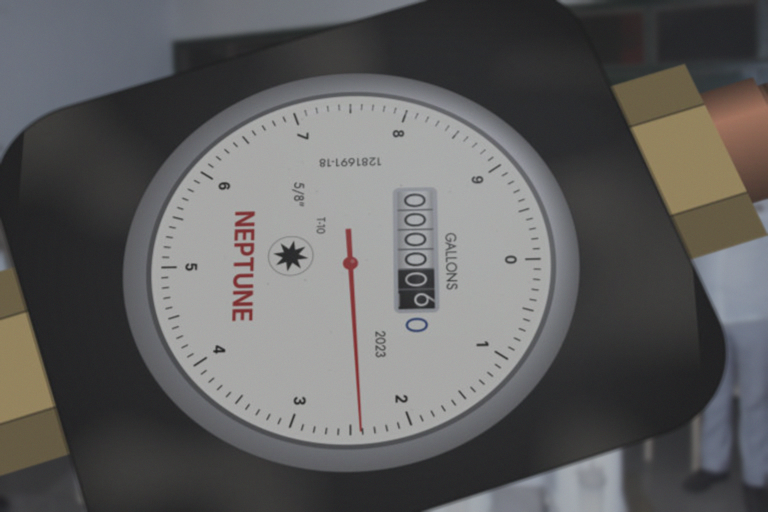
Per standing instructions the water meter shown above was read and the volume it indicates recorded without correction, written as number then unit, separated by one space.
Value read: 62.4 gal
